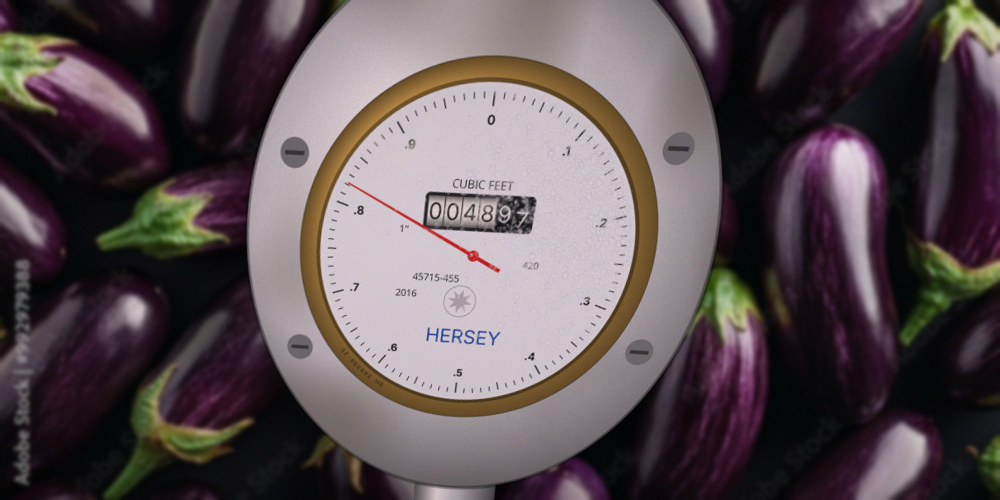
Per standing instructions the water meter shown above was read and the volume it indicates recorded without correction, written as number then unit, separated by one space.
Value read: 4896.82 ft³
